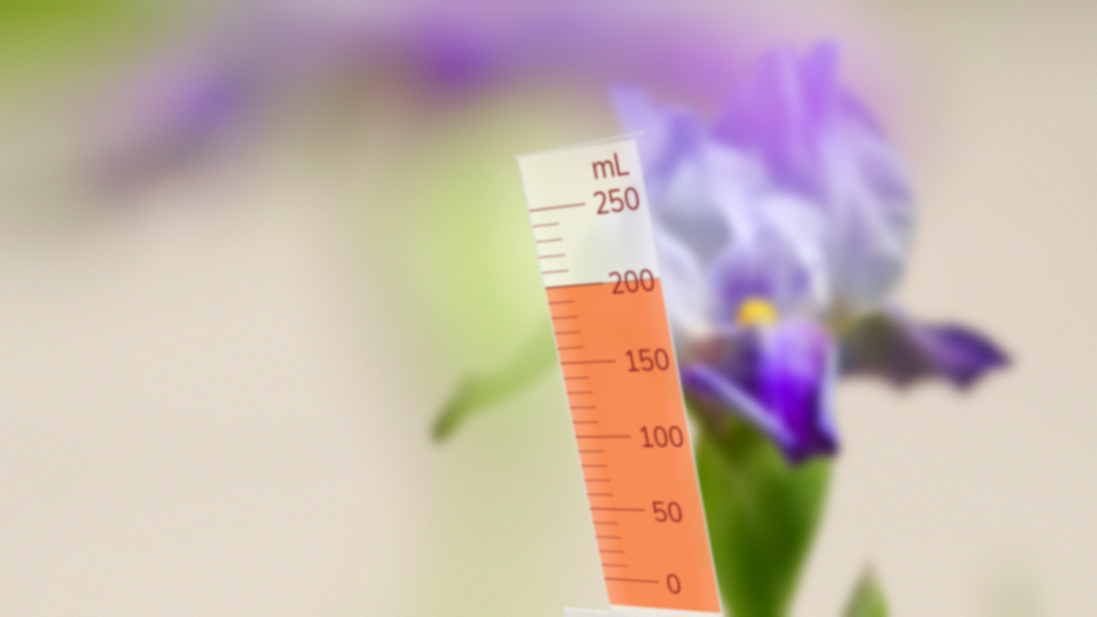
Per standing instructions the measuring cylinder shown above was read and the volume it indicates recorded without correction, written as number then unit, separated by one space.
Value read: 200 mL
